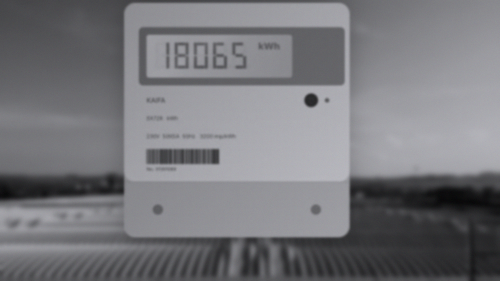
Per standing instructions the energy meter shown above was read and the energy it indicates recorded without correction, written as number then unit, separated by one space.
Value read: 18065 kWh
